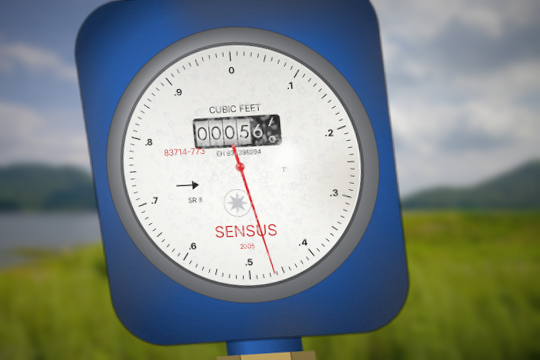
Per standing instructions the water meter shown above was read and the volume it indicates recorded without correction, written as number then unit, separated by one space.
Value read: 567.46 ft³
